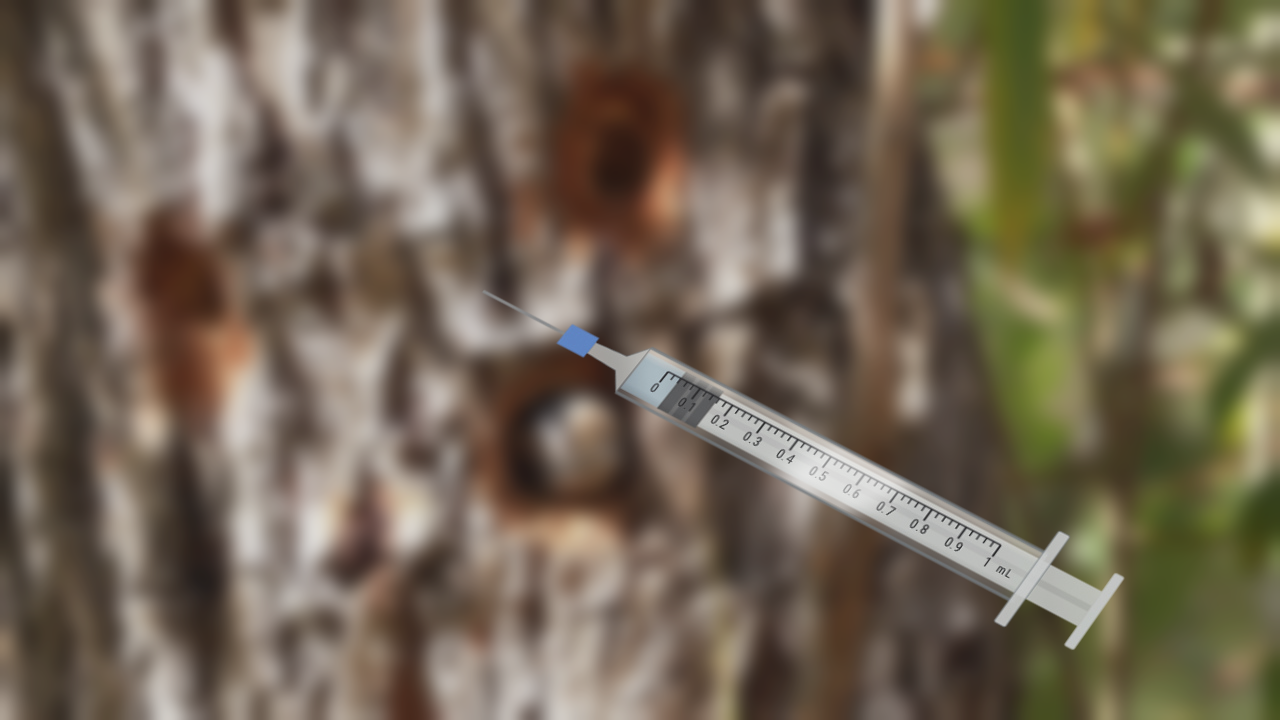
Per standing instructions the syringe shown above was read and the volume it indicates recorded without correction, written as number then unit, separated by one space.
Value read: 0.04 mL
